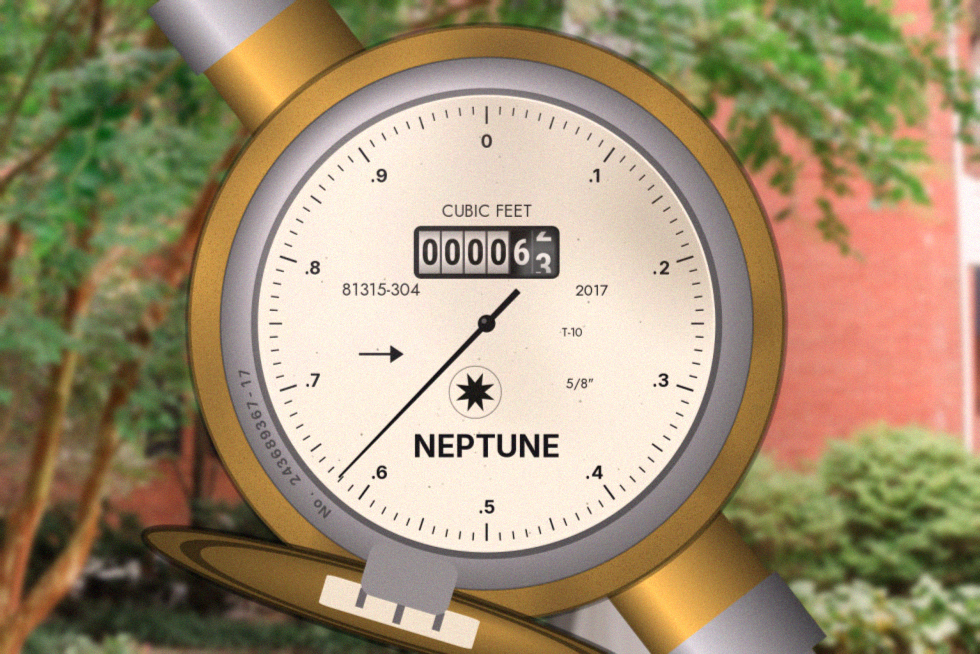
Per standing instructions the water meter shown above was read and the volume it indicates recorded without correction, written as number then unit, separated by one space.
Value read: 62.62 ft³
